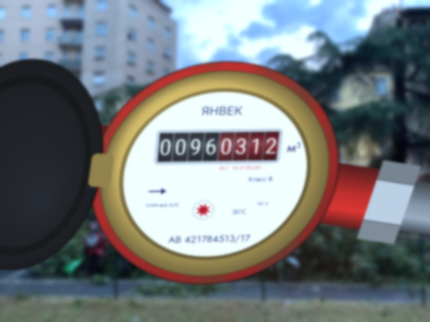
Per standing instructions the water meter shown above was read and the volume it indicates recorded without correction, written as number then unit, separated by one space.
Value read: 96.0312 m³
